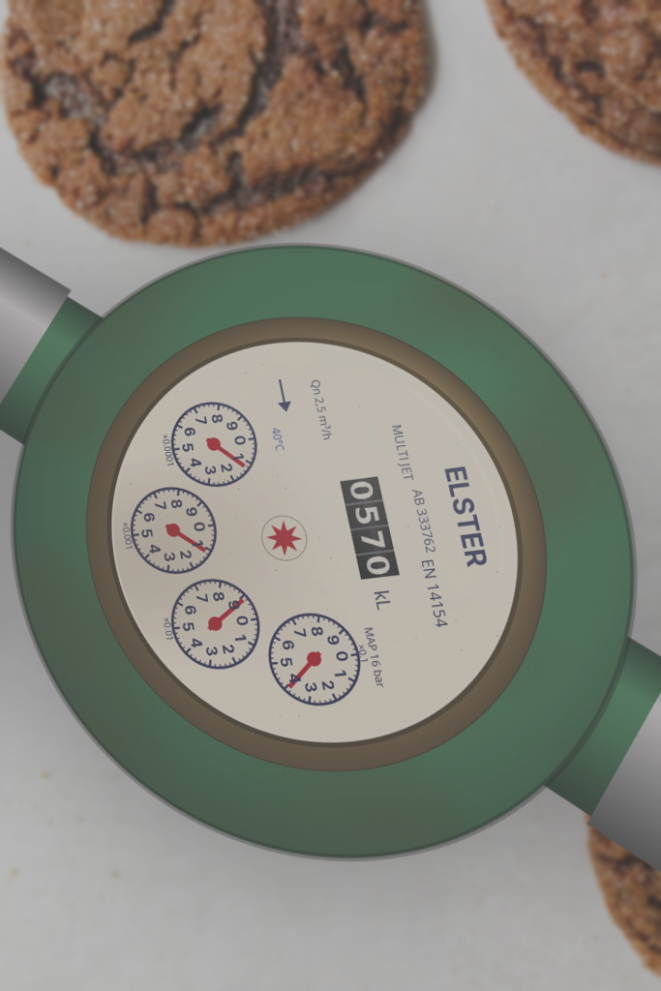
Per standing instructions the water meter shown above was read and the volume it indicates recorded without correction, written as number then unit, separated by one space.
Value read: 570.3911 kL
